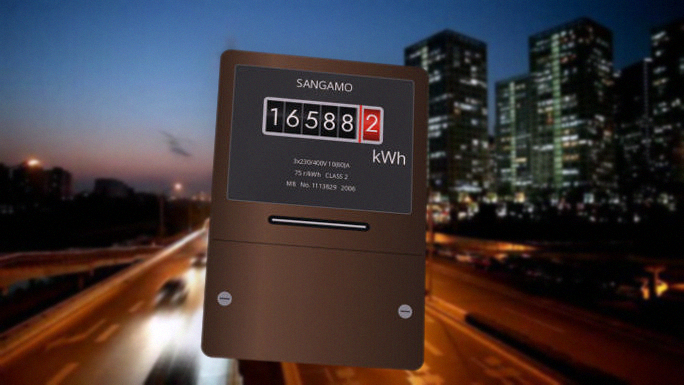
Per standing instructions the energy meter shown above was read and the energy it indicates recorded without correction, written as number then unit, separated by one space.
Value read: 16588.2 kWh
